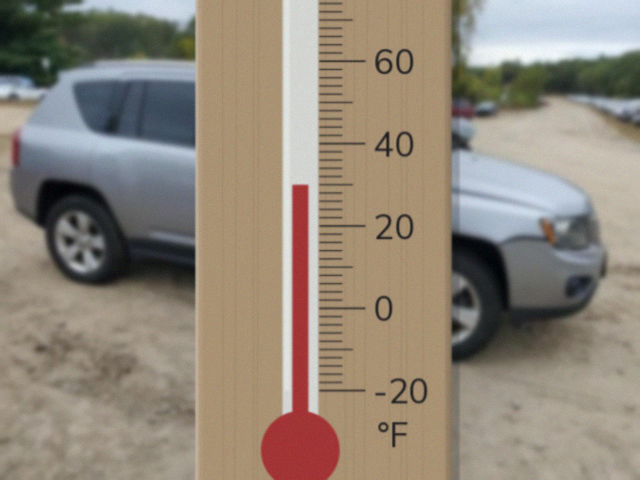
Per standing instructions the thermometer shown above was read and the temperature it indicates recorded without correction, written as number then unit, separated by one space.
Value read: 30 °F
